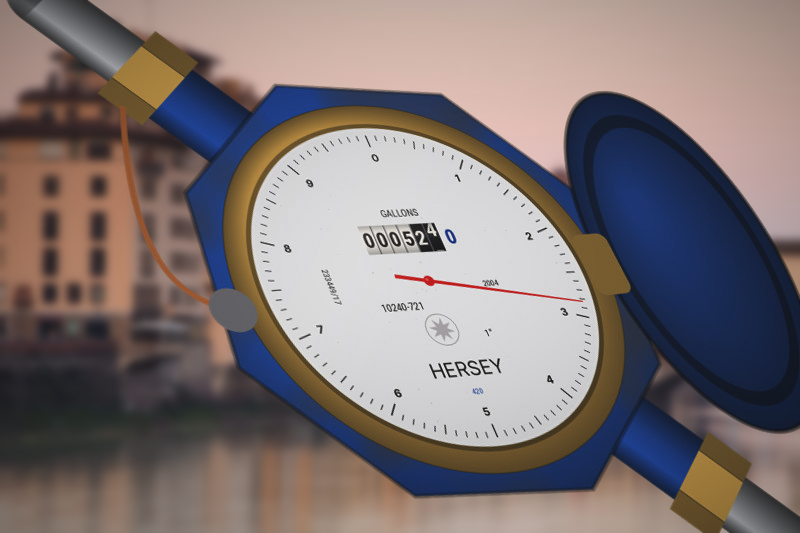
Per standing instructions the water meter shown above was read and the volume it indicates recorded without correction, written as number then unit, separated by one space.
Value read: 5242.8 gal
